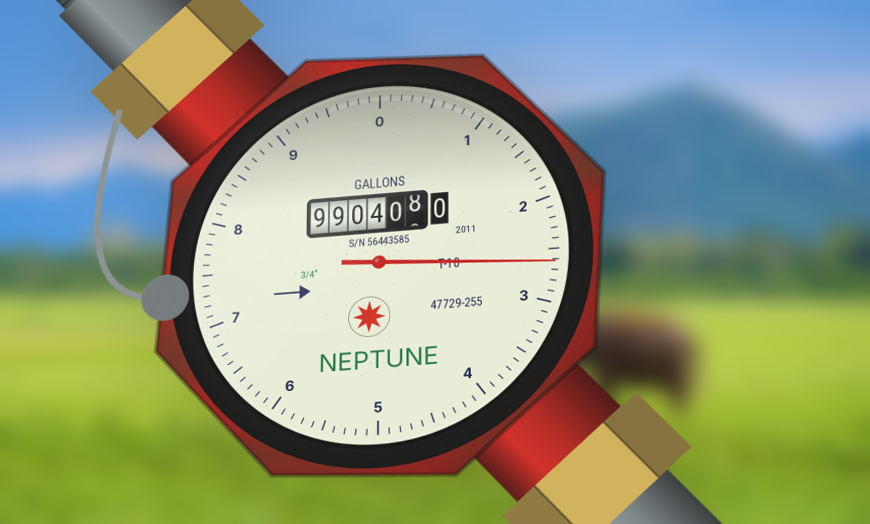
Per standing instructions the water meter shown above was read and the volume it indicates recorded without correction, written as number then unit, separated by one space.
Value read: 9904082.6 gal
